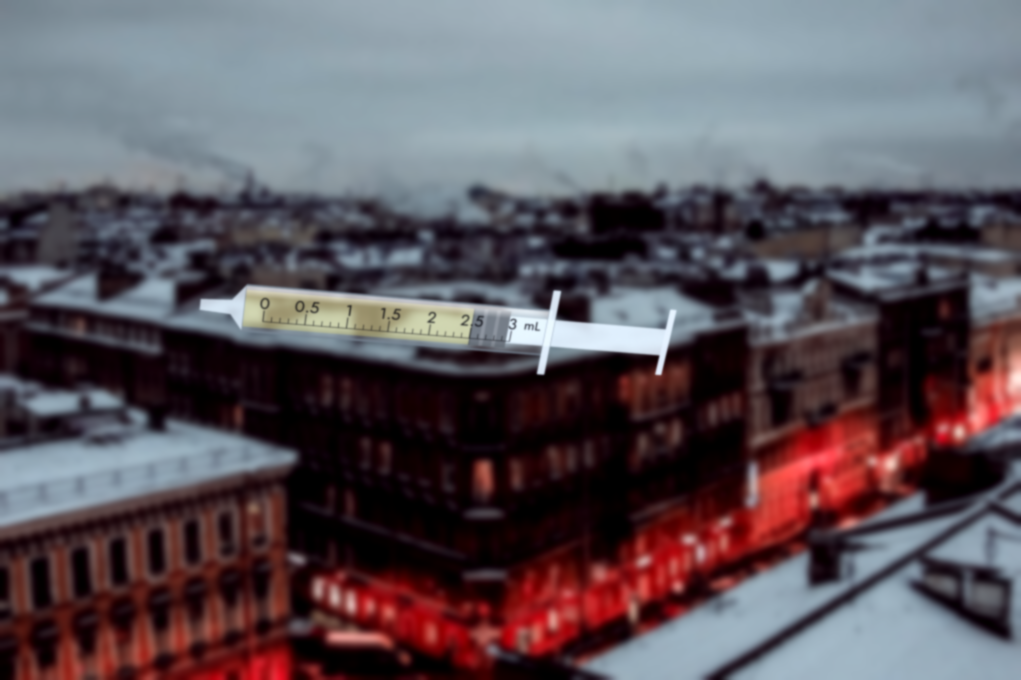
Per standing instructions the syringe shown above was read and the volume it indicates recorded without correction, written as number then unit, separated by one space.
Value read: 2.5 mL
